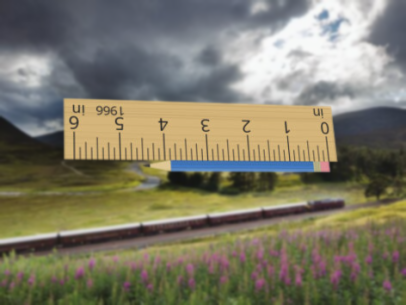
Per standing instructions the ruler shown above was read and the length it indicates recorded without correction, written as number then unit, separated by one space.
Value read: 4.5 in
